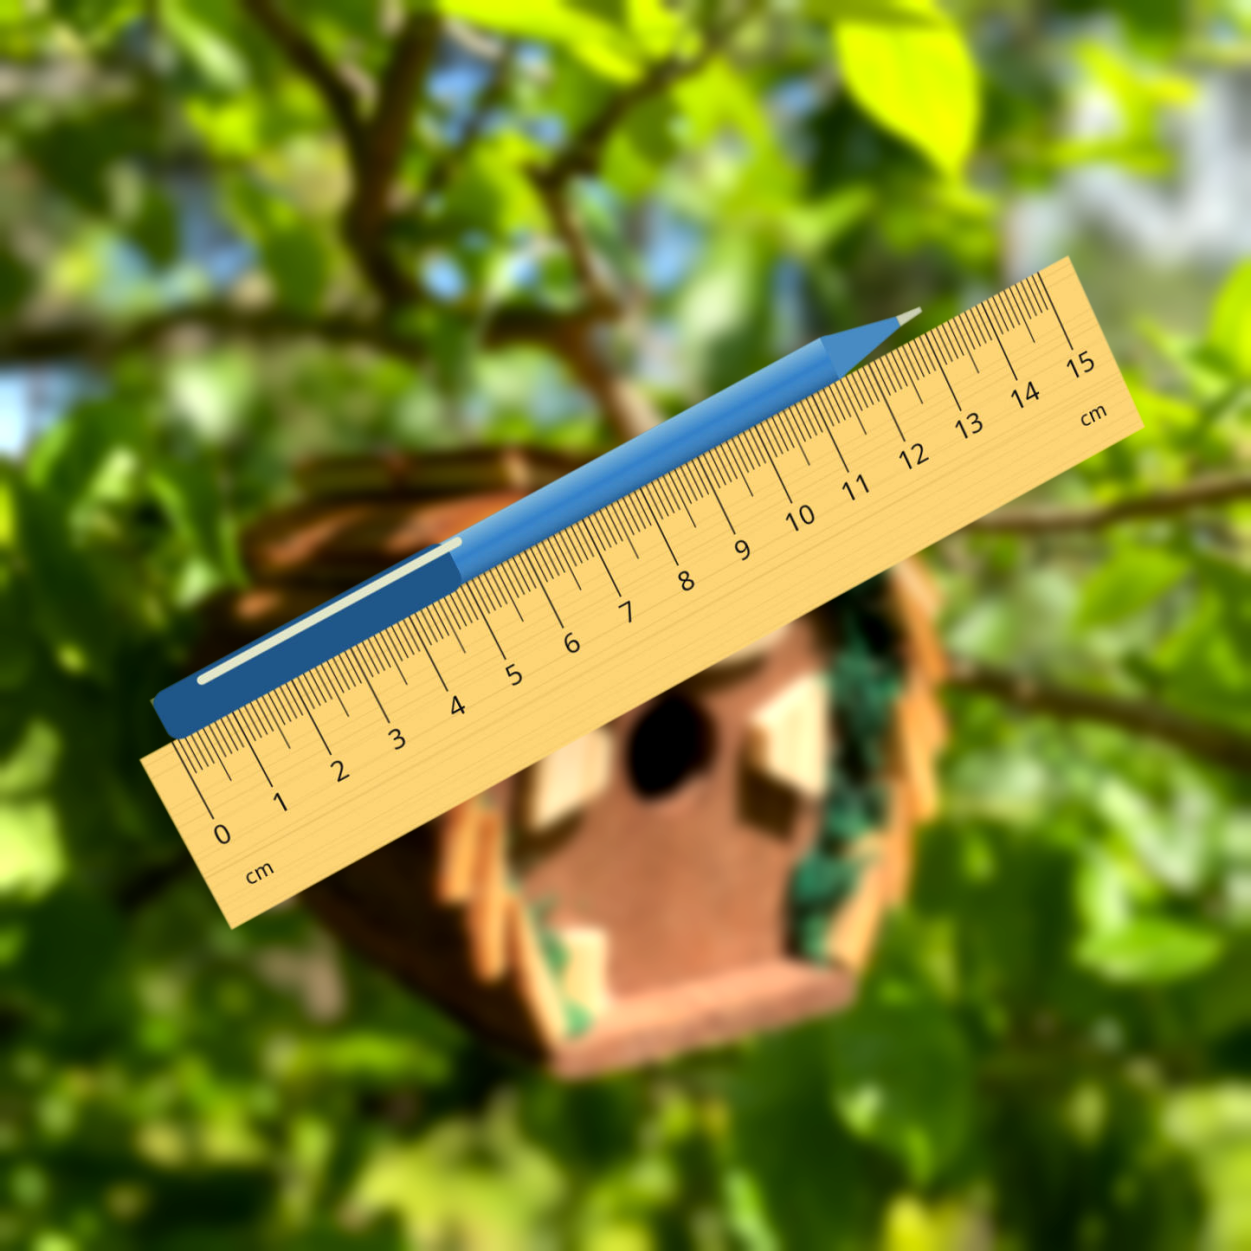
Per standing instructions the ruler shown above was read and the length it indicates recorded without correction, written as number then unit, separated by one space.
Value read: 13.1 cm
